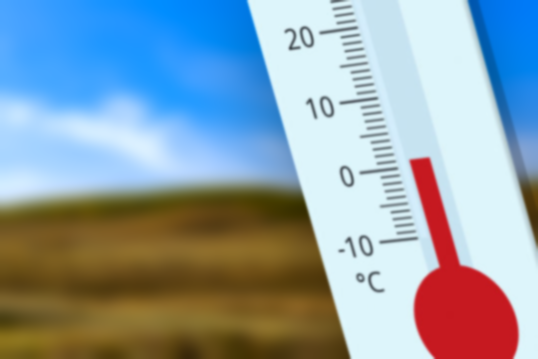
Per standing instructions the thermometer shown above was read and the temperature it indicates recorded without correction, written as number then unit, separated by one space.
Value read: 1 °C
